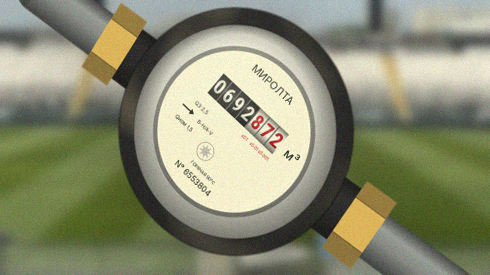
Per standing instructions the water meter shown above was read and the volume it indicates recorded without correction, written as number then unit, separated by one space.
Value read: 692.872 m³
